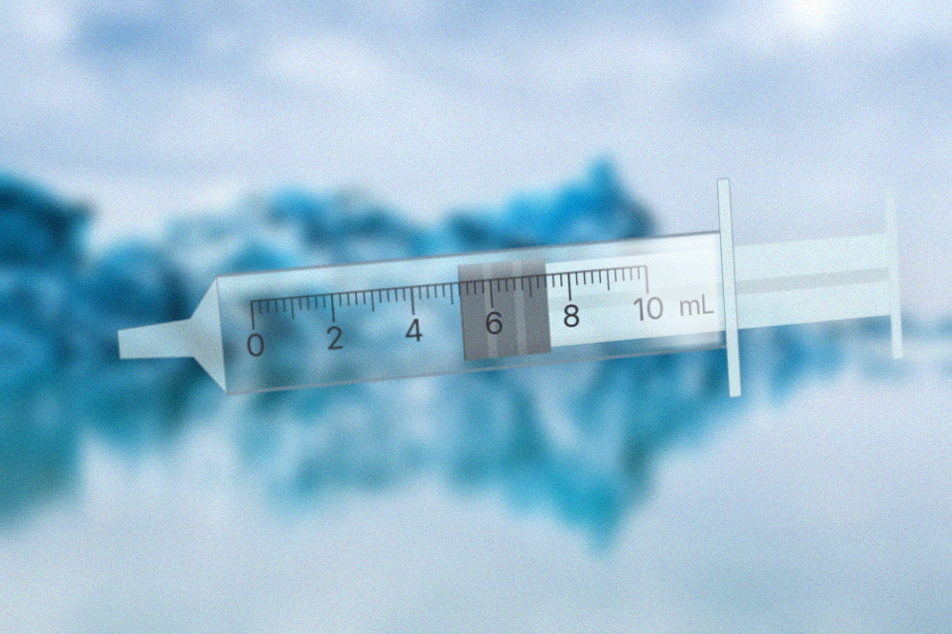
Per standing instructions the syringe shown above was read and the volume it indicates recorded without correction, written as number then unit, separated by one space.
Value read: 5.2 mL
